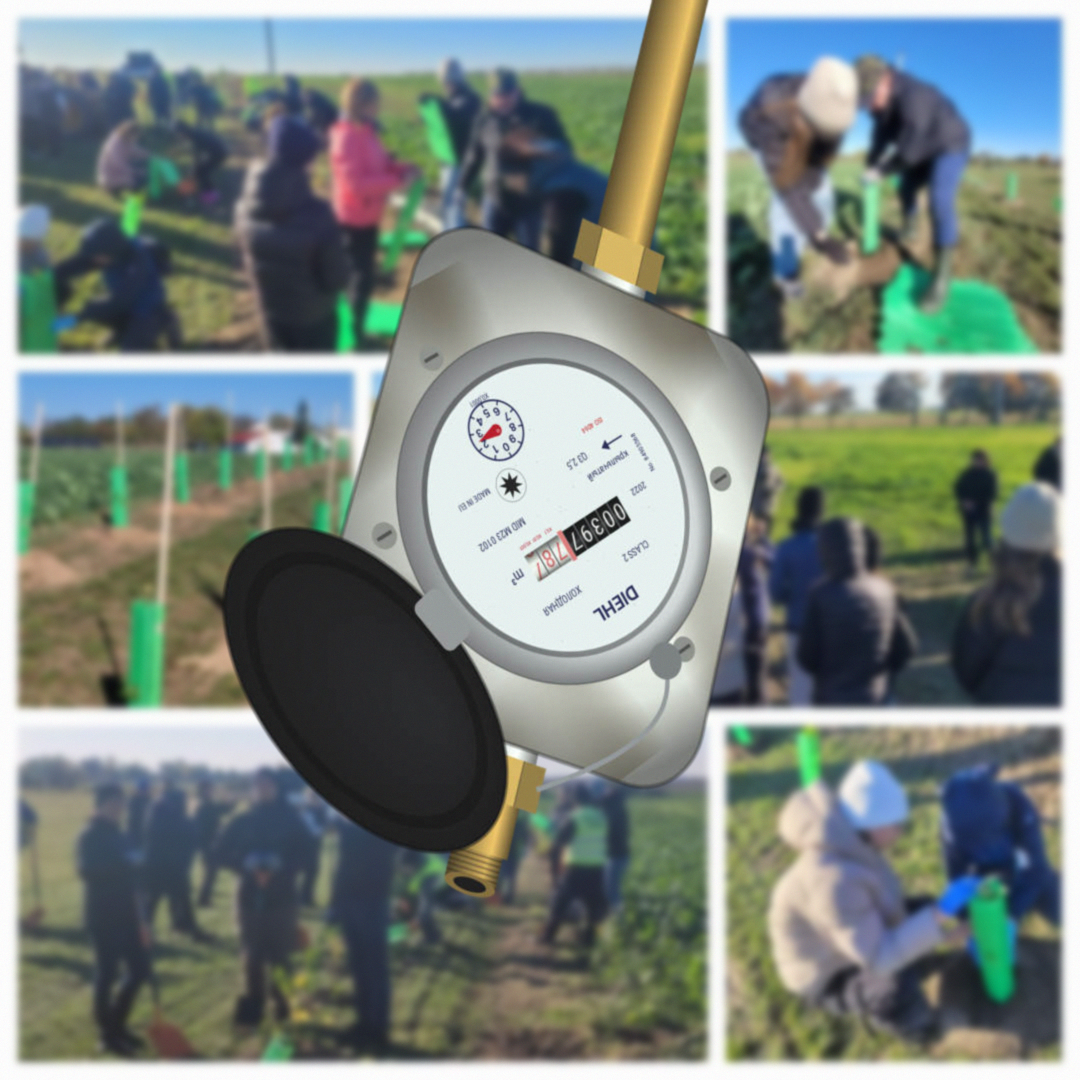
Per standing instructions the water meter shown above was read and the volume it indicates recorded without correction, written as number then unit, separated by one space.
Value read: 397.7872 m³
